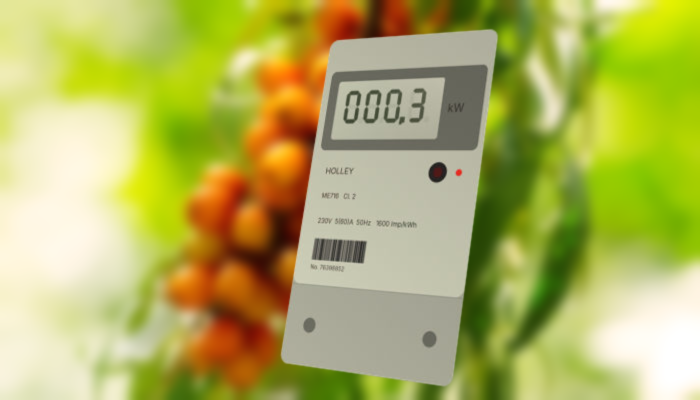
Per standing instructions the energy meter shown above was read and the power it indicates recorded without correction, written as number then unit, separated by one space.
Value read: 0.3 kW
